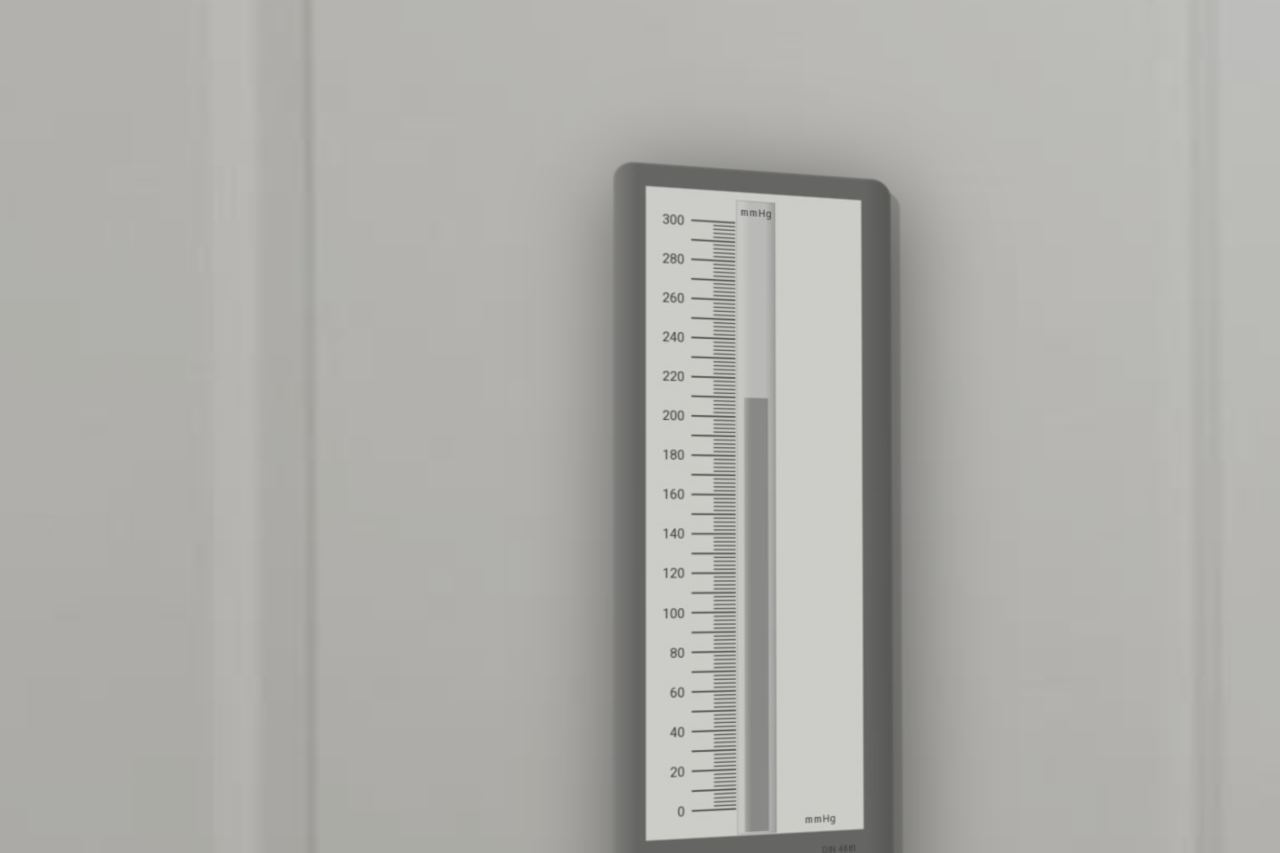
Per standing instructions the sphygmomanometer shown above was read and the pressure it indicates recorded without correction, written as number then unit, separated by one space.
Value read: 210 mmHg
